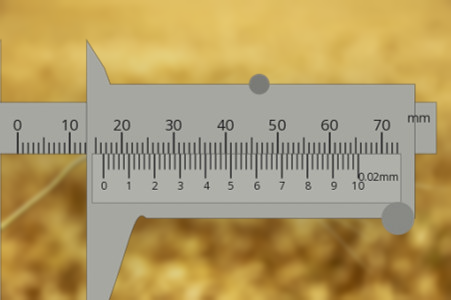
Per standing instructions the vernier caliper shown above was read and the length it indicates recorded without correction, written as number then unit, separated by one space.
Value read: 16.5 mm
